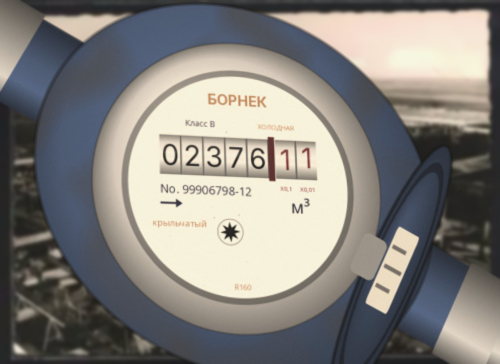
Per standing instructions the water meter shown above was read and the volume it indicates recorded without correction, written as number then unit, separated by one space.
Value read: 2376.11 m³
